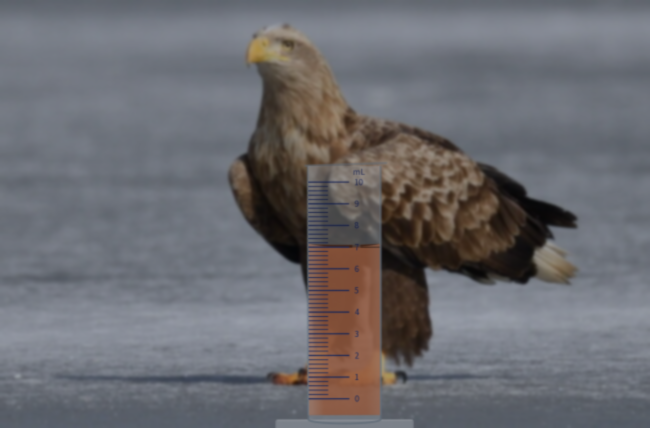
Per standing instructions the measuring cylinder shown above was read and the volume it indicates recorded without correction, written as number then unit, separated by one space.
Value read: 7 mL
